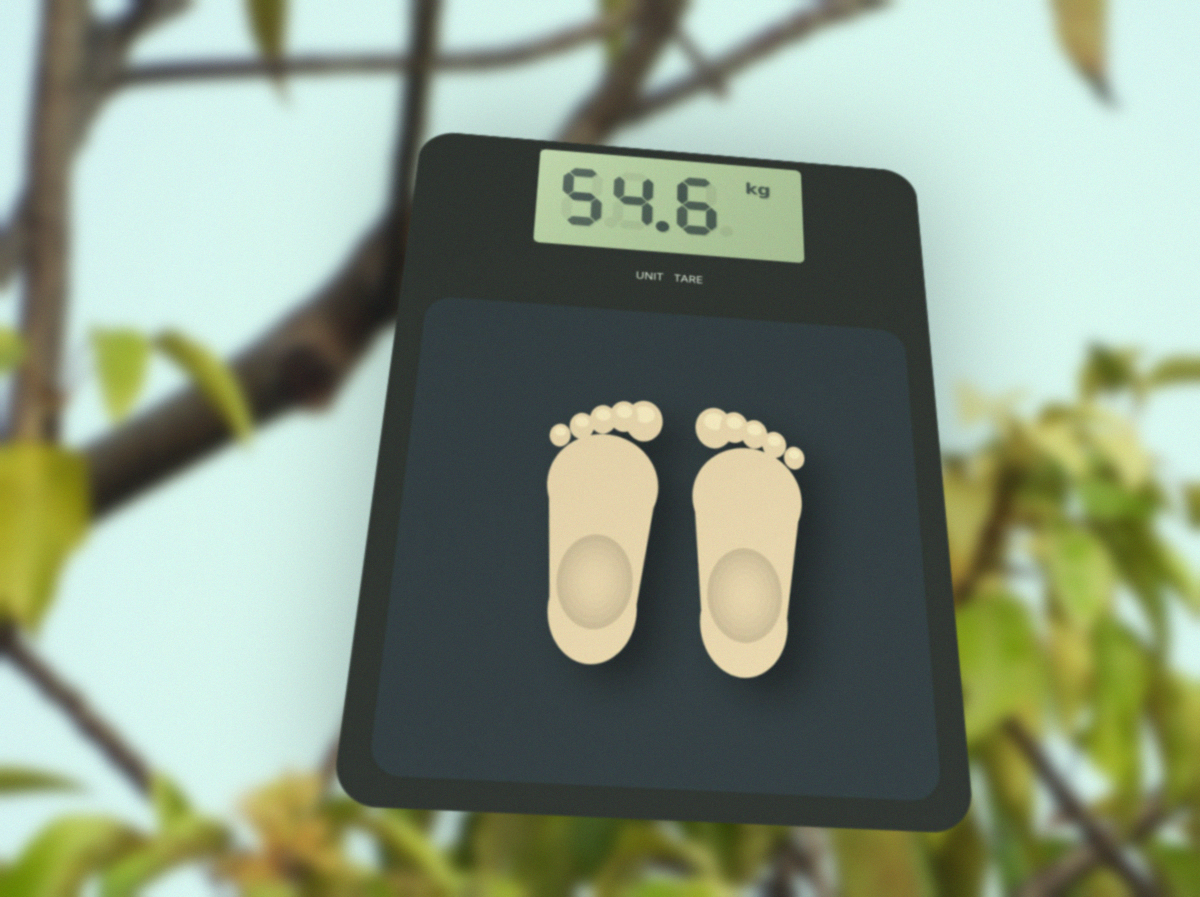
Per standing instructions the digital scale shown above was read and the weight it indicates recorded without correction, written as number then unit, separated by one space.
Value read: 54.6 kg
